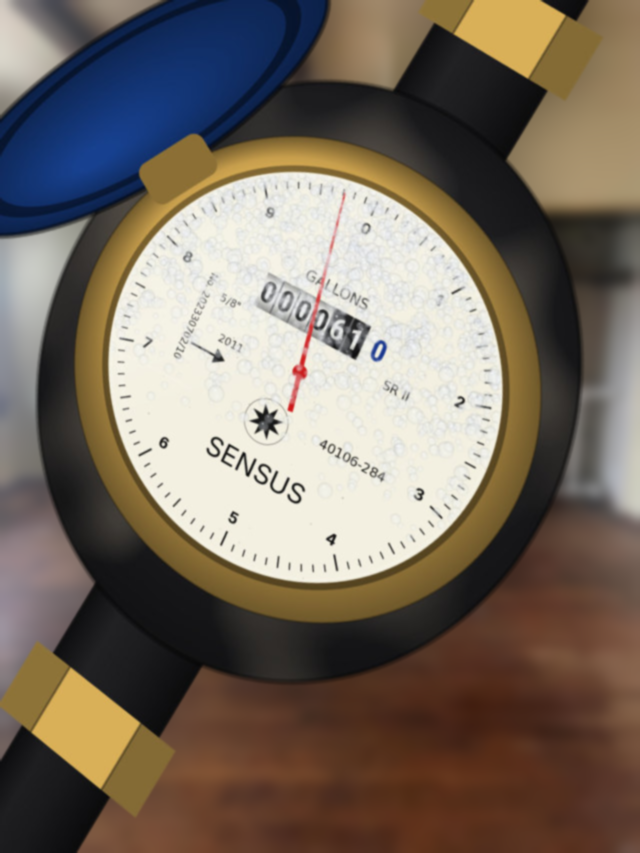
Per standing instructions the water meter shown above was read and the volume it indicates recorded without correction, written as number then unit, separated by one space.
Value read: 609.7 gal
